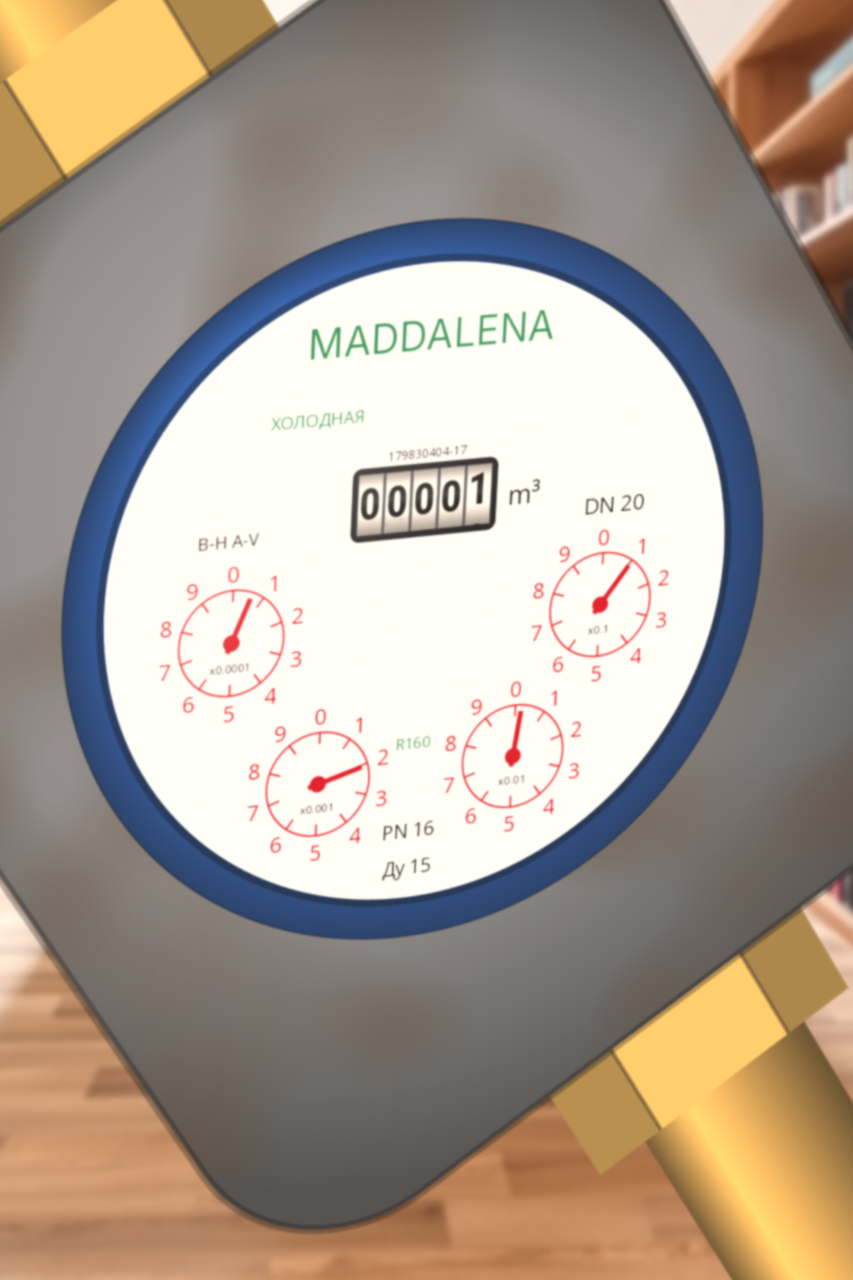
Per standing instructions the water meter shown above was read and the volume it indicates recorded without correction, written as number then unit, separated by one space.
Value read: 1.1020 m³
